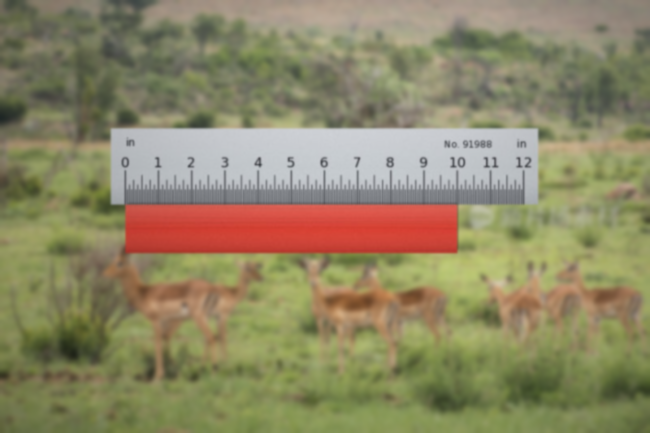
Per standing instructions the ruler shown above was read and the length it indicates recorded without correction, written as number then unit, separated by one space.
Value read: 10 in
